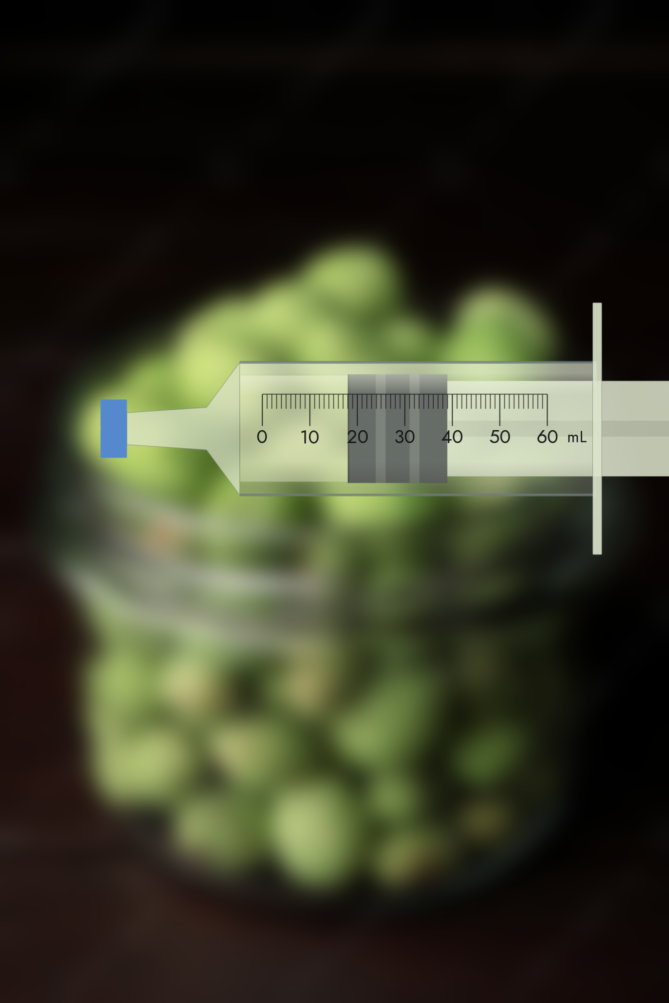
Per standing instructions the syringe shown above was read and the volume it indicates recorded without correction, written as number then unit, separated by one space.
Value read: 18 mL
